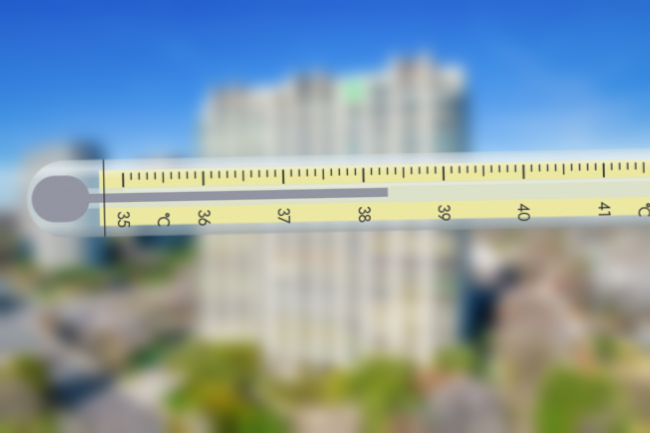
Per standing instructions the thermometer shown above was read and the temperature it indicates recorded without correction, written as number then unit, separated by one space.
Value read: 38.3 °C
